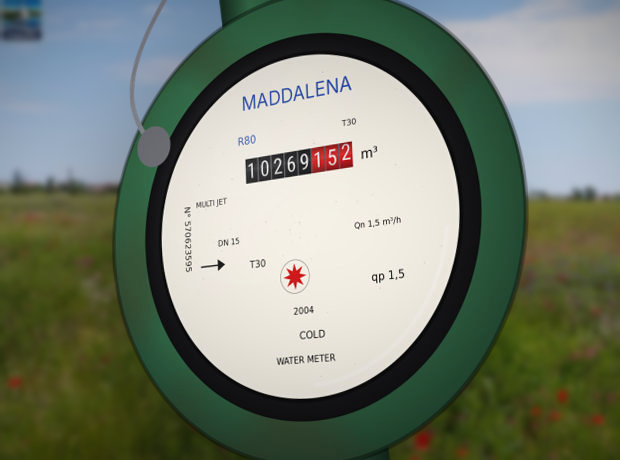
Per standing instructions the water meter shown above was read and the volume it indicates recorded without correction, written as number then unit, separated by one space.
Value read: 10269.152 m³
